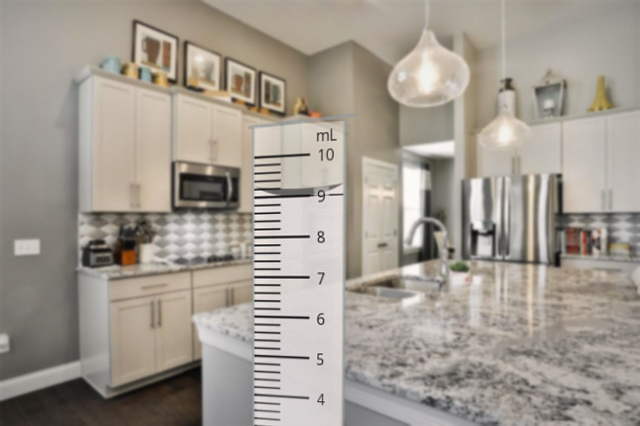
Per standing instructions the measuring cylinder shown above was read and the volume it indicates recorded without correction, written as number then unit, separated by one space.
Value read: 9 mL
